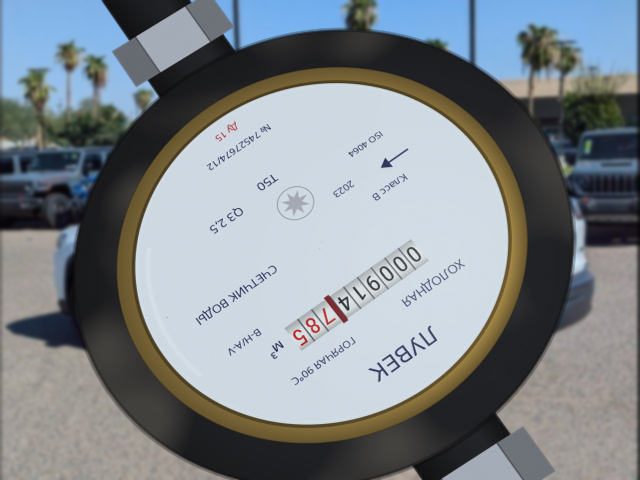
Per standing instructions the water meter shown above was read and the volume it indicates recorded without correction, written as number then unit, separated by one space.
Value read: 914.785 m³
